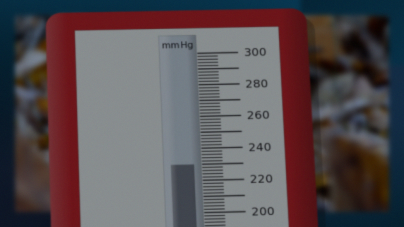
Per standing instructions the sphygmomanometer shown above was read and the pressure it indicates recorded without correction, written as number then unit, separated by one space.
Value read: 230 mmHg
